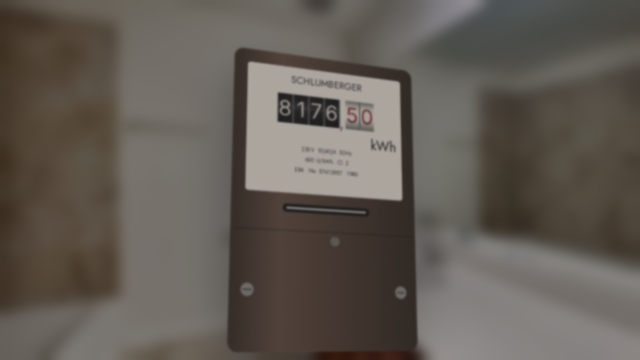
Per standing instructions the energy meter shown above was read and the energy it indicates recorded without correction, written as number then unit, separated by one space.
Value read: 8176.50 kWh
